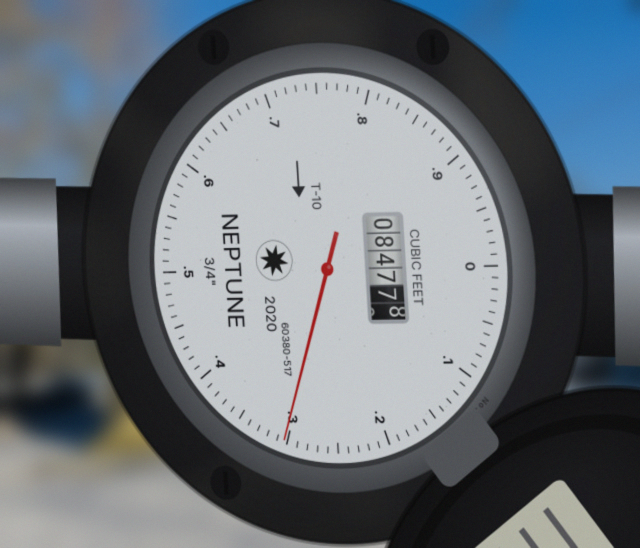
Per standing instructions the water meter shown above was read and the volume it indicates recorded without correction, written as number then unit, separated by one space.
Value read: 84778.30 ft³
